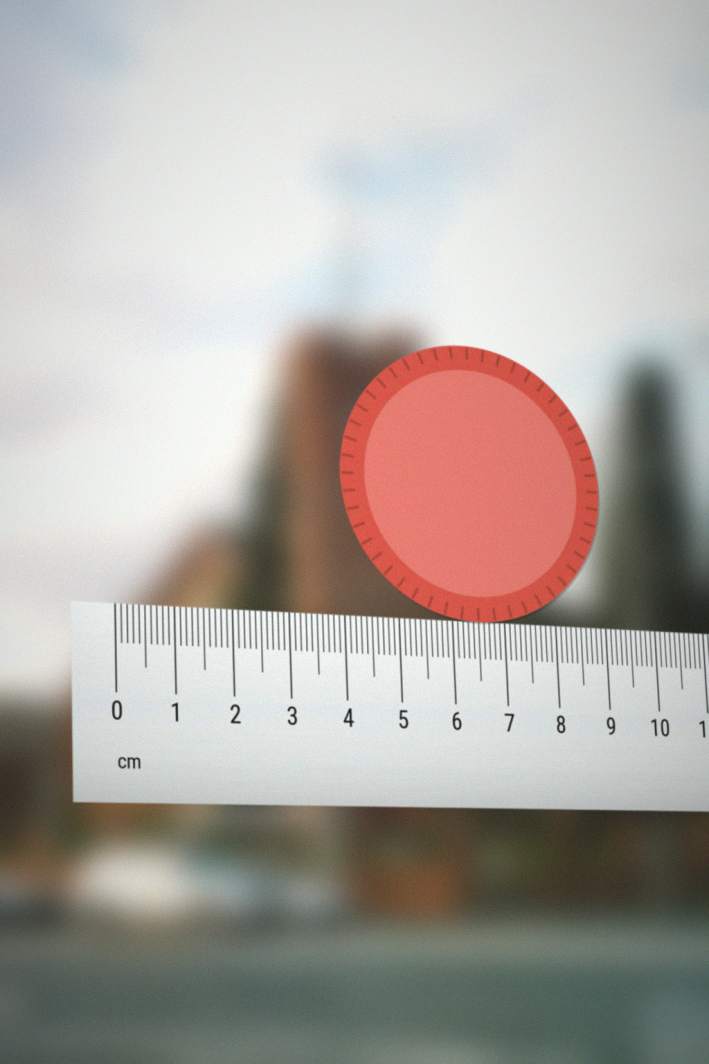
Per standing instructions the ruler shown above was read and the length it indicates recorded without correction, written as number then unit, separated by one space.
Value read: 5 cm
